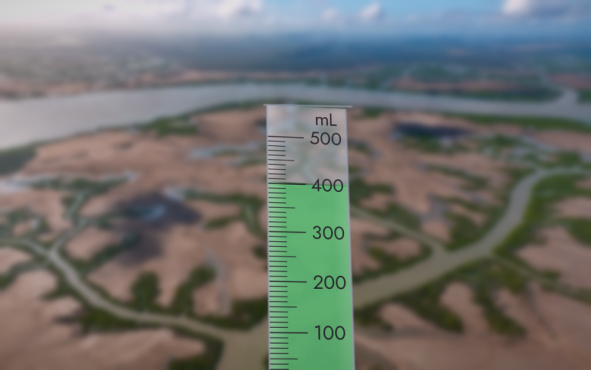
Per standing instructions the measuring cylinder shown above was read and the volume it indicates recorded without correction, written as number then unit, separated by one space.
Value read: 400 mL
